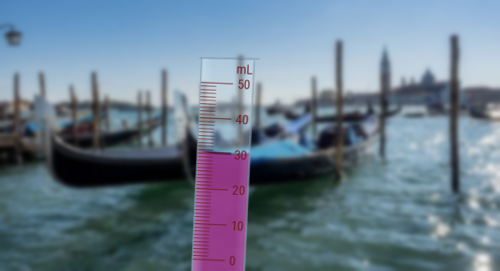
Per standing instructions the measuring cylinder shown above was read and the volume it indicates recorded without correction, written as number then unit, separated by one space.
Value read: 30 mL
